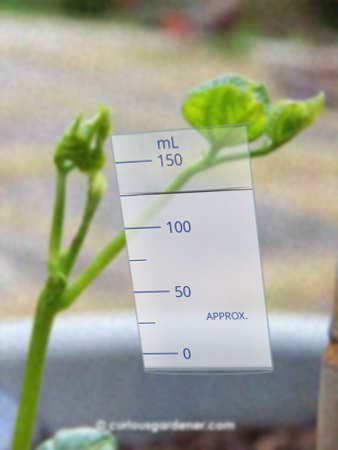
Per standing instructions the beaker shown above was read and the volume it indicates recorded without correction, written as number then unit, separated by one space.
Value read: 125 mL
